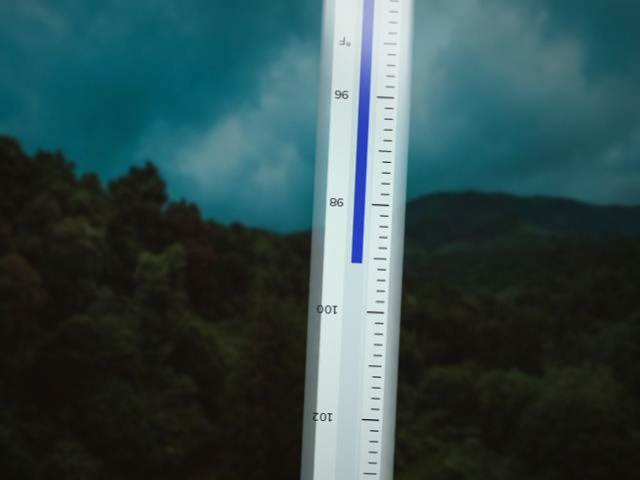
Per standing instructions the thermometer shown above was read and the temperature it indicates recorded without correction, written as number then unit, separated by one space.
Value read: 99.1 °F
